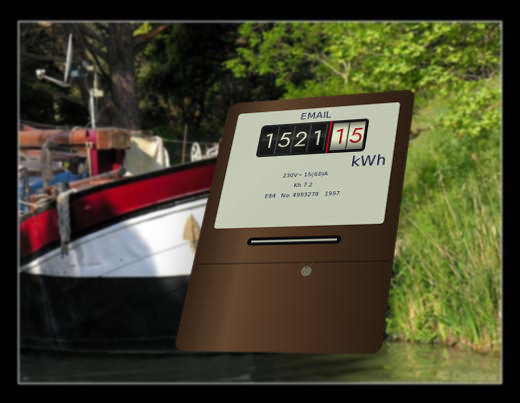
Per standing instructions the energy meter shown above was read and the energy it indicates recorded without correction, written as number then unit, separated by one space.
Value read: 1521.15 kWh
